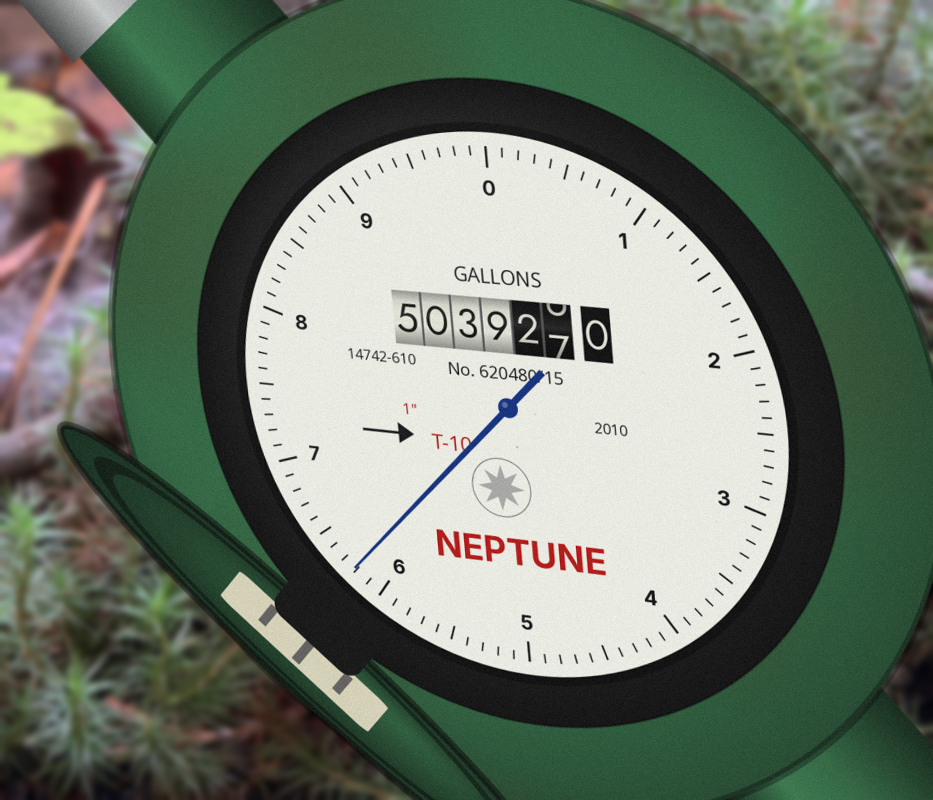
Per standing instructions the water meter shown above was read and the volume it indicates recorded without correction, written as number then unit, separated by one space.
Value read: 5039266.2 gal
